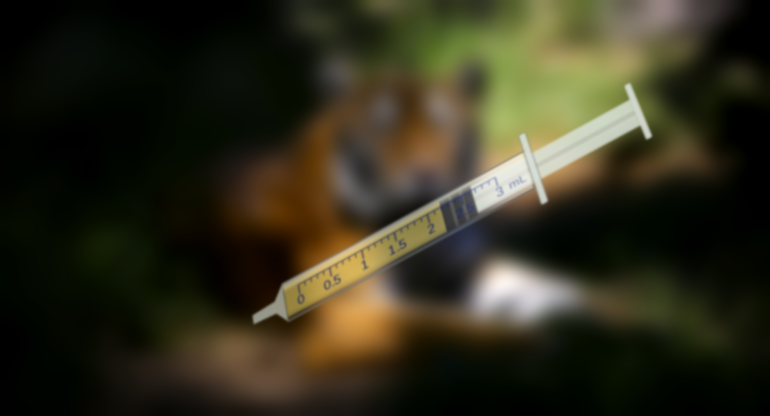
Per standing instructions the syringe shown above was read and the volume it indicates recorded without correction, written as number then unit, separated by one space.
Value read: 2.2 mL
